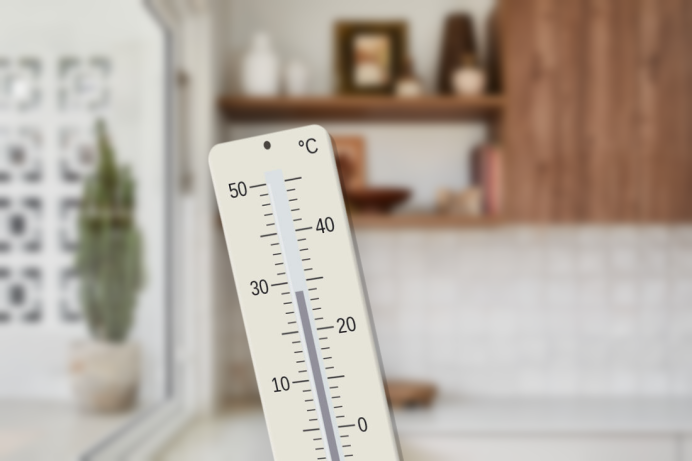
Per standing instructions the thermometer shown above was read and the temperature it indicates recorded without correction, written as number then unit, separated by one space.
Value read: 28 °C
